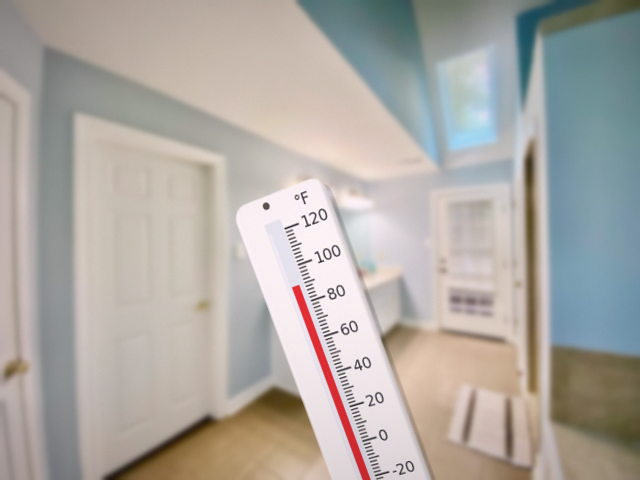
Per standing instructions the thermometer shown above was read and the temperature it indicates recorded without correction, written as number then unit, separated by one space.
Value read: 90 °F
